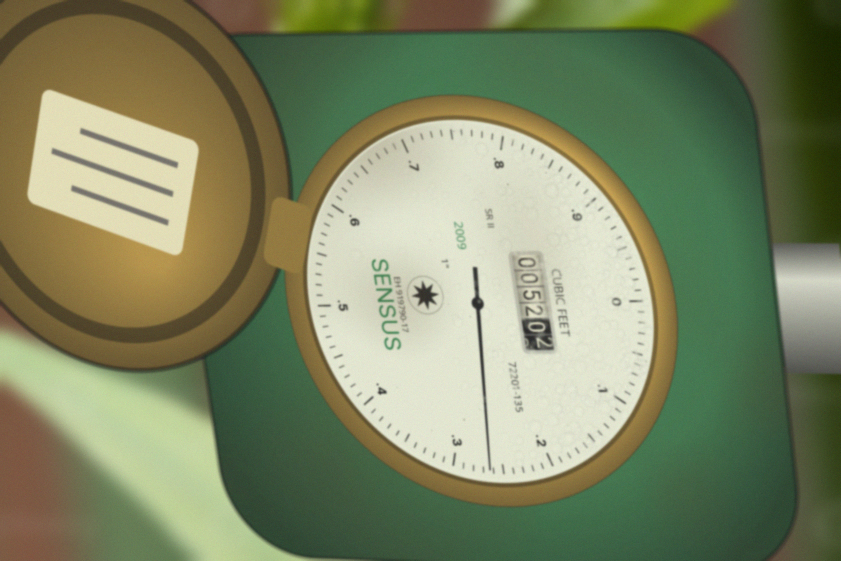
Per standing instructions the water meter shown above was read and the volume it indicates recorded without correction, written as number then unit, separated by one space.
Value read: 5202.26 ft³
